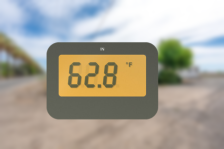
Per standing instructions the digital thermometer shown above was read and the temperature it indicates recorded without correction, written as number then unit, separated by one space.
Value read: 62.8 °F
